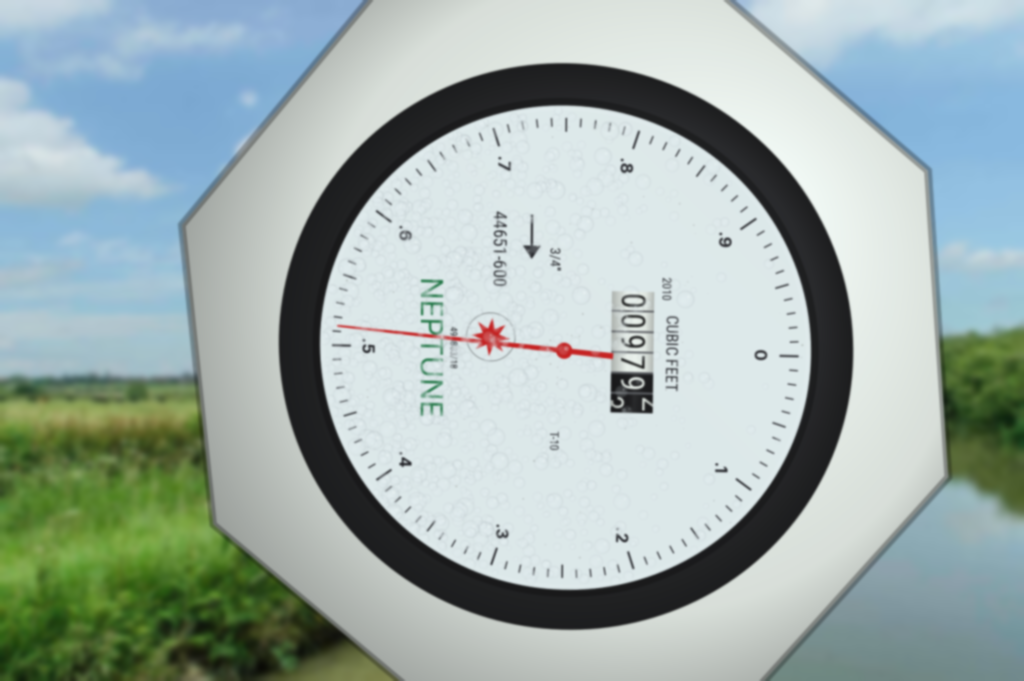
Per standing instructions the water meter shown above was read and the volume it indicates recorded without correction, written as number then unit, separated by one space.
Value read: 9792.51 ft³
